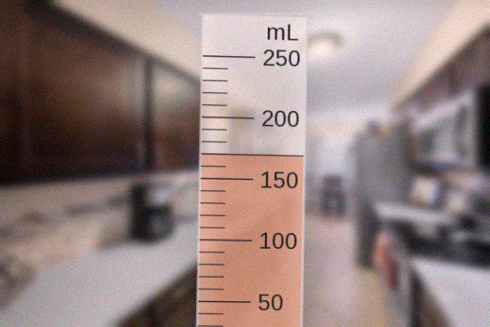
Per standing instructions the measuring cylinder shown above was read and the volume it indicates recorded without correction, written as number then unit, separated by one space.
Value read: 170 mL
